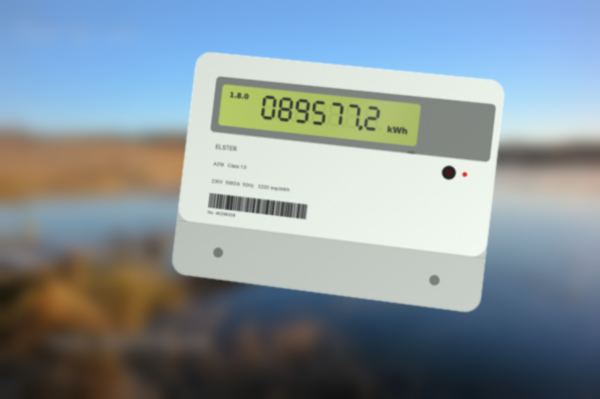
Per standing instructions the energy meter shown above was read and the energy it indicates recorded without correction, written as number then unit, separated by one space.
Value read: 89577.2 kWh
